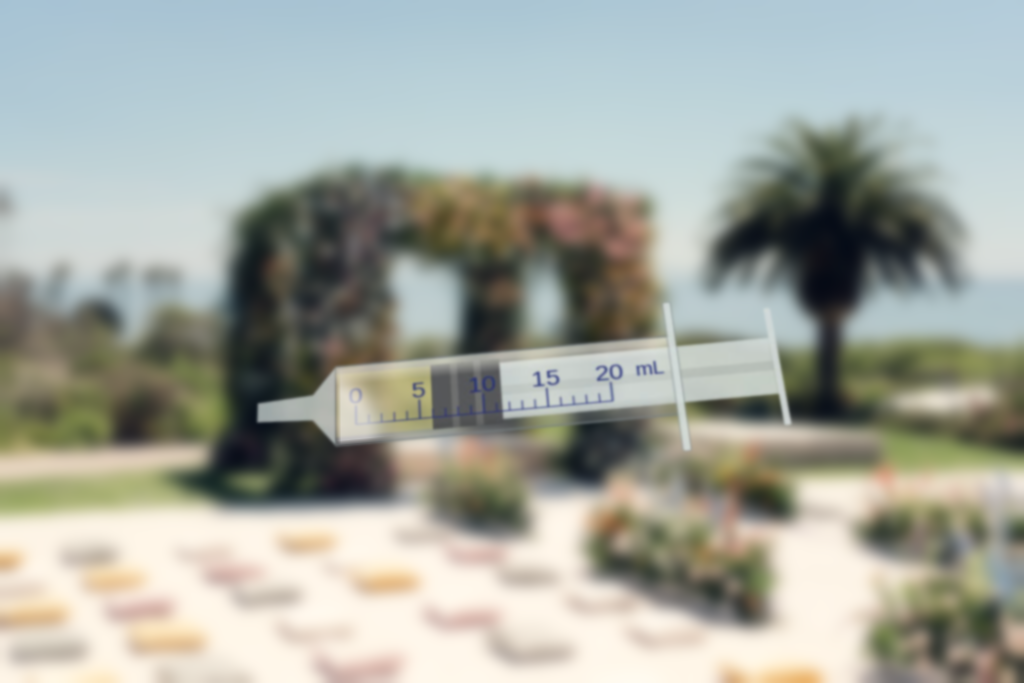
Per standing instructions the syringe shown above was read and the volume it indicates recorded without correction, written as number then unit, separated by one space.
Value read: 6 mL
